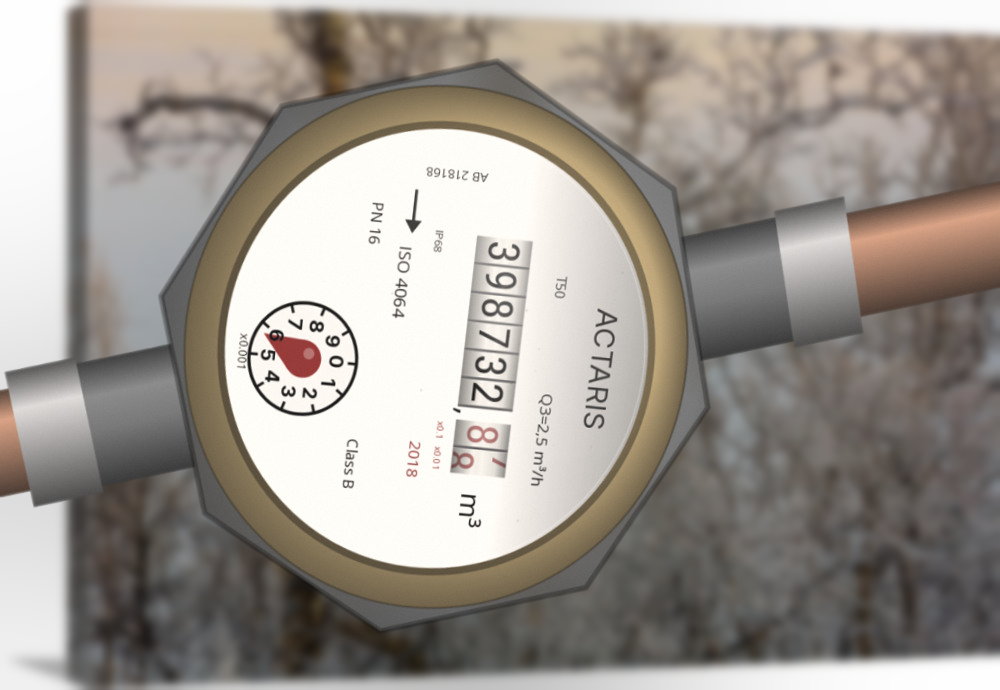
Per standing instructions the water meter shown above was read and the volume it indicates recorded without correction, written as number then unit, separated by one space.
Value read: 398732.875 m³
